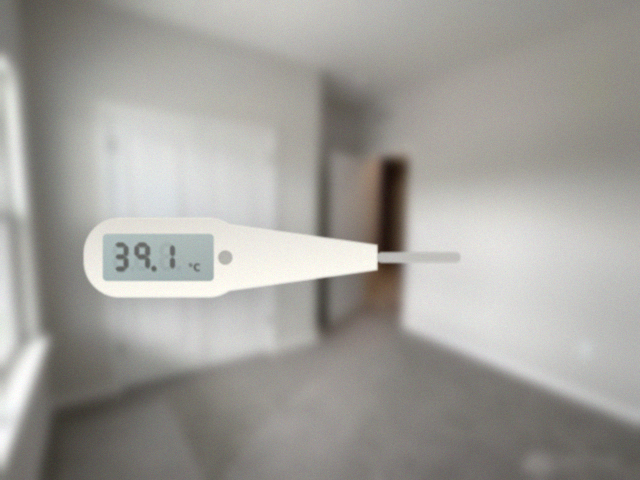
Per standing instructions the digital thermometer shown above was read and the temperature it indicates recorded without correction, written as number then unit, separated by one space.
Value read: 39.1 °C
